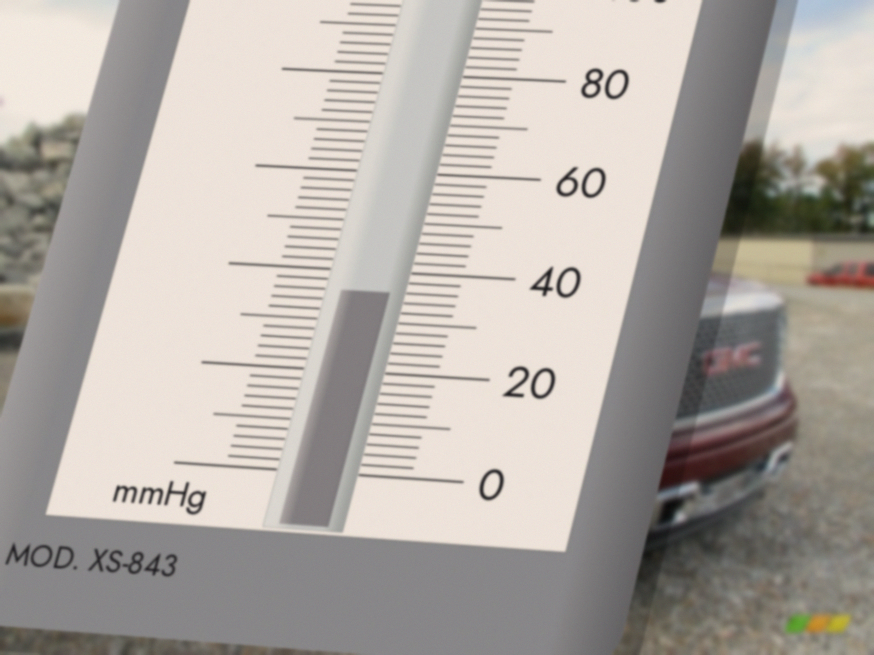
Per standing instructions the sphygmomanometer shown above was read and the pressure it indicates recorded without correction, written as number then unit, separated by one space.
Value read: 36 mmHg
